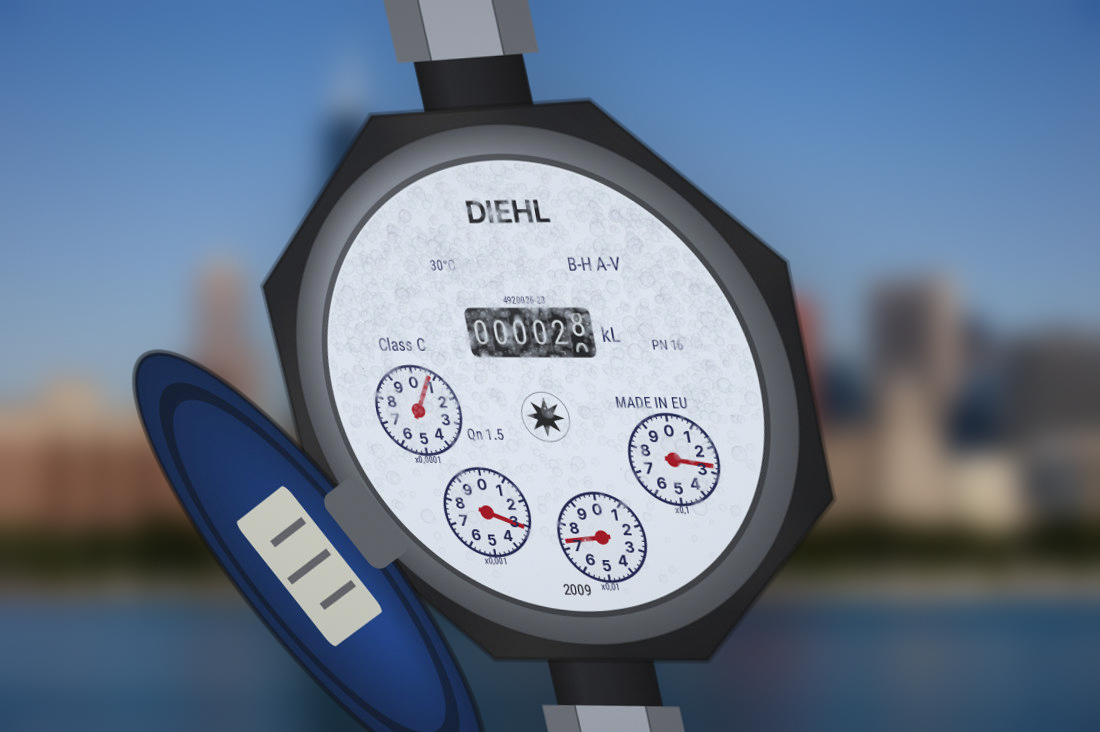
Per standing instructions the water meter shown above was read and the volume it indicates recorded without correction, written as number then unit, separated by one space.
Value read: 28.2730 kL
